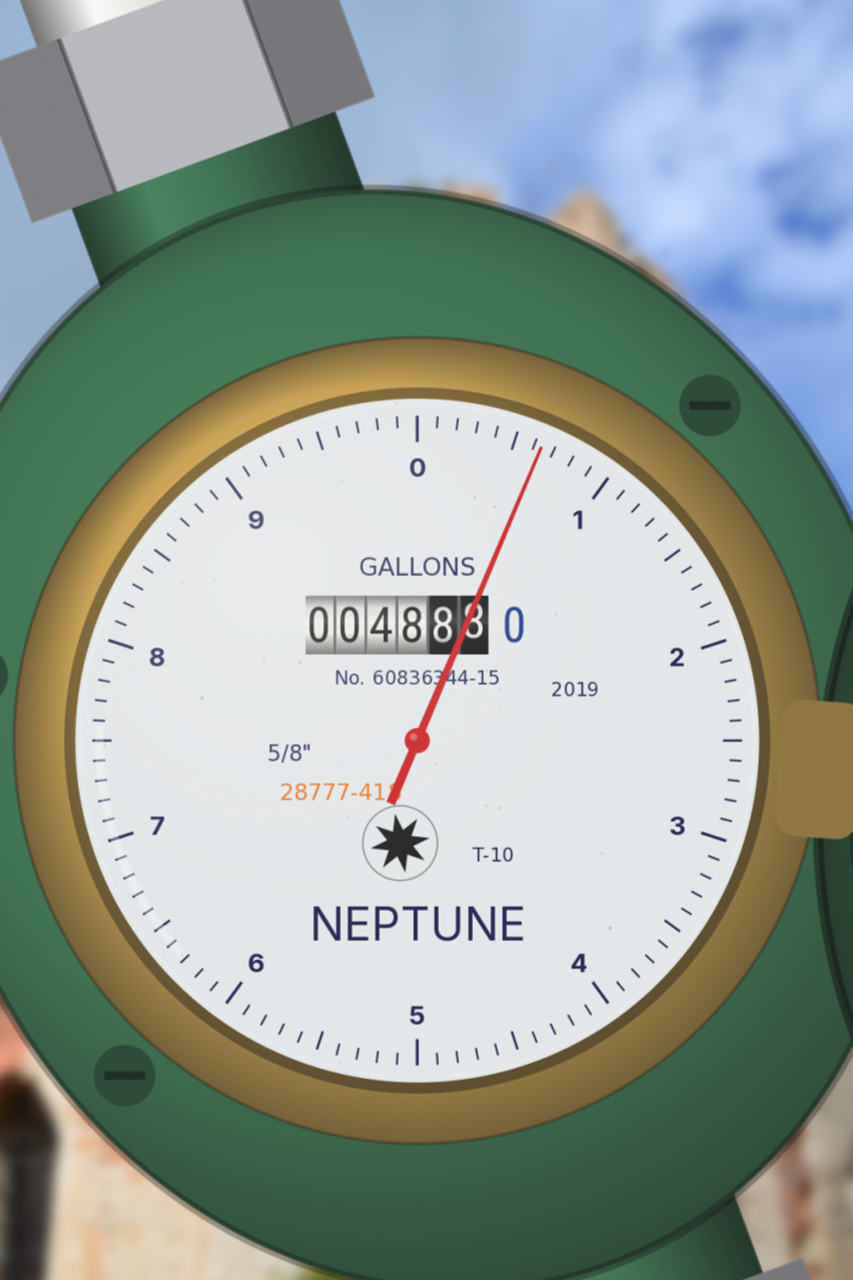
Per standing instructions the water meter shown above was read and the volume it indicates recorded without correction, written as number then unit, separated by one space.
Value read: 48880.6 gal
